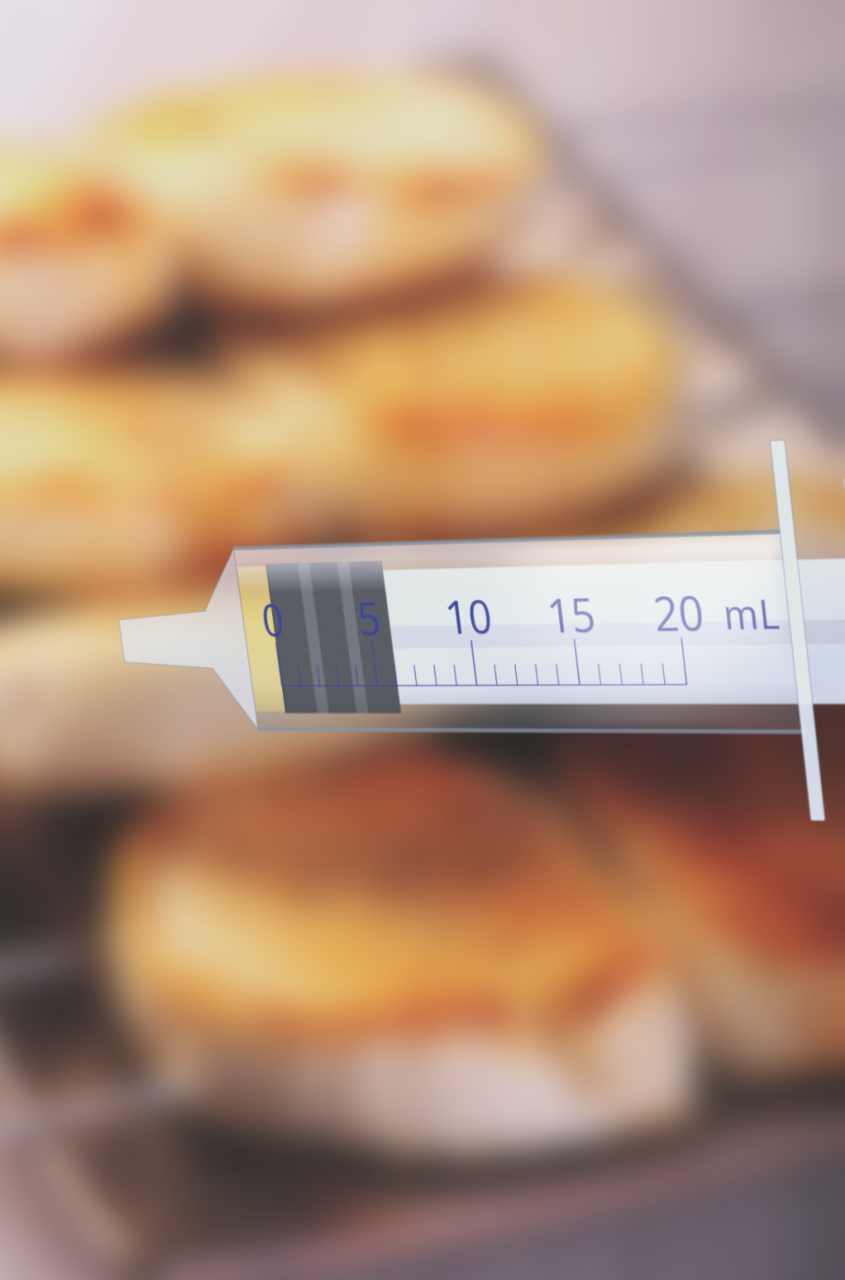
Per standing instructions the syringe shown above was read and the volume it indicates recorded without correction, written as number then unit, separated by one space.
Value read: 0 mL
